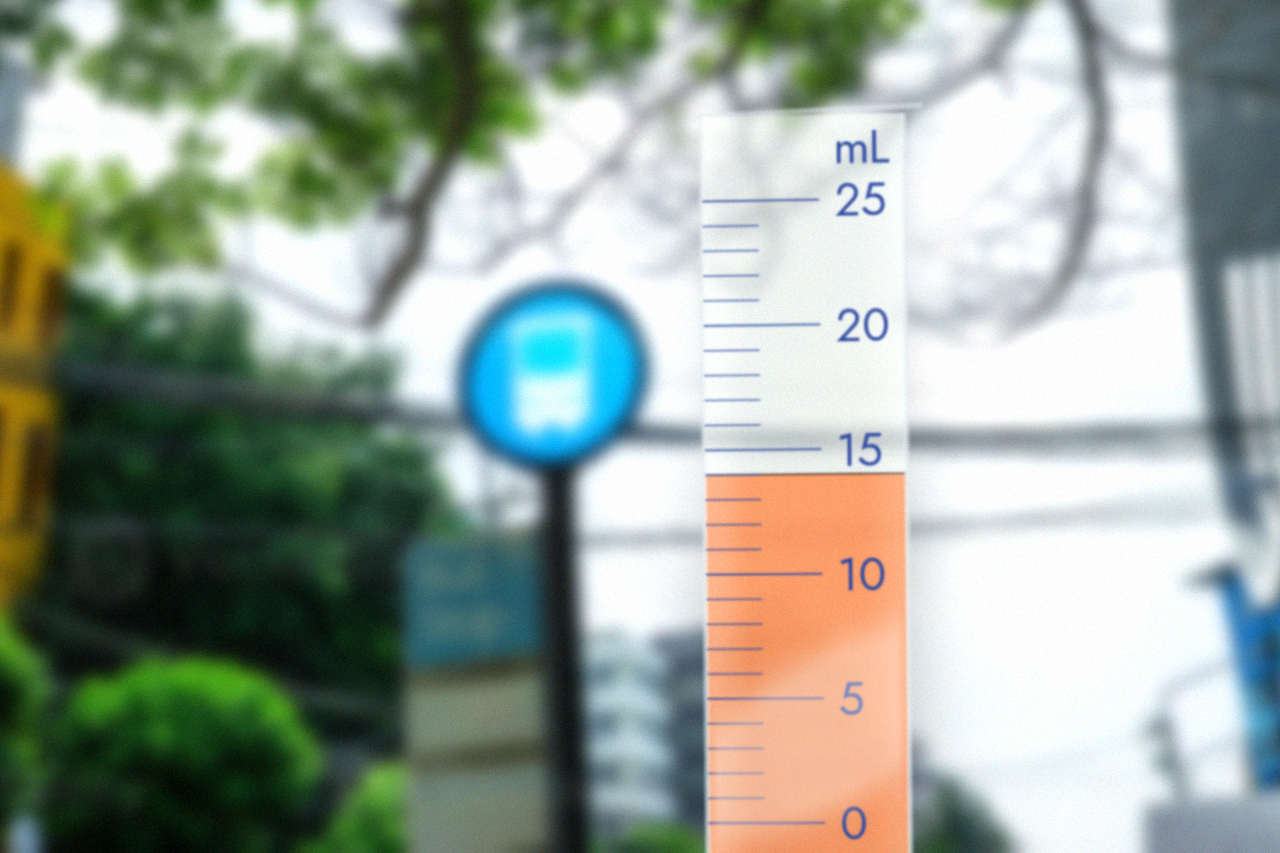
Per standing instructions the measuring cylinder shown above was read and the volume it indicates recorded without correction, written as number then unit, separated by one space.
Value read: 14 mL
